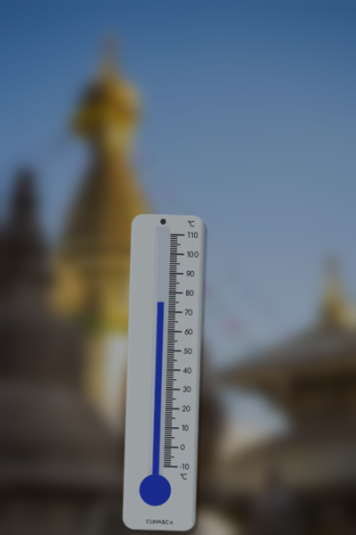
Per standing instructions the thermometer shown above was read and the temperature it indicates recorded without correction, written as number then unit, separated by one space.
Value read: 75 °C
